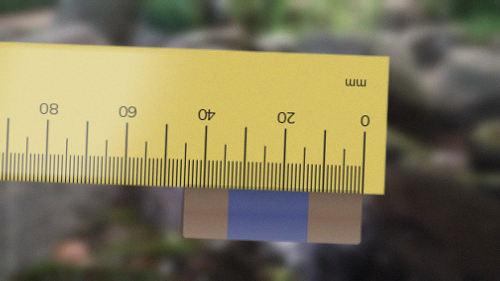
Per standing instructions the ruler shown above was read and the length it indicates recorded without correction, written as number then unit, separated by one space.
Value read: 45 mm
